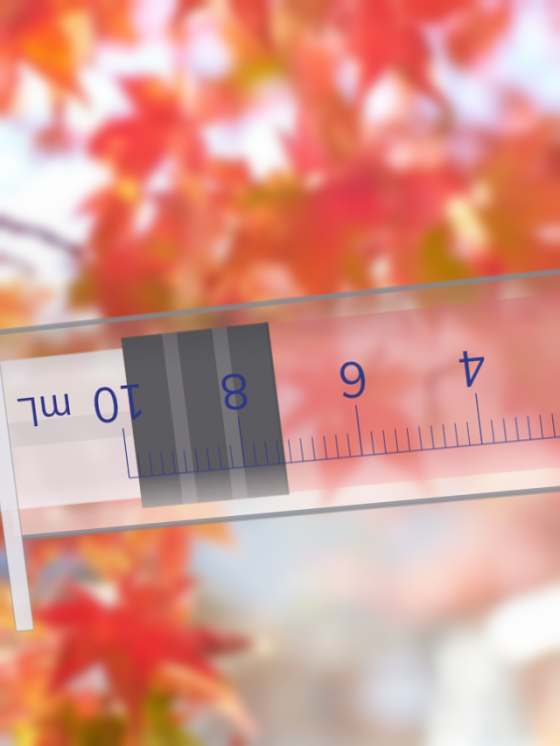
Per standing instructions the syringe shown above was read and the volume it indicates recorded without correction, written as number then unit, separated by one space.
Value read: 7.3 mL
